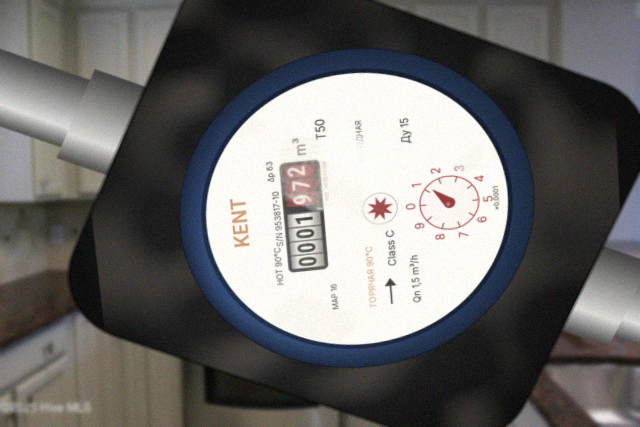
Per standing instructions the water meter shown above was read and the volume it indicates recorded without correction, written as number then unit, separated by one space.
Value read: 1.9721 m³
